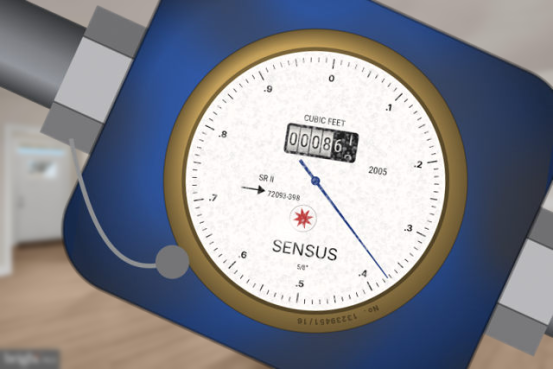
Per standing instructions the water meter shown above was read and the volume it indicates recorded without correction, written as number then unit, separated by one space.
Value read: 861.37 ft³
